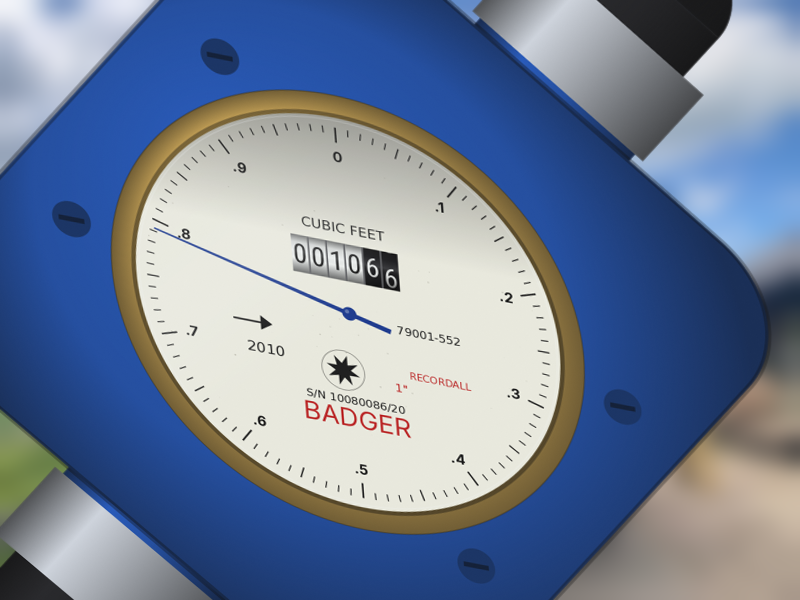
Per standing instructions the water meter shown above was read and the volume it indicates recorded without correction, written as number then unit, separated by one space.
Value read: 1065.79 ft³
